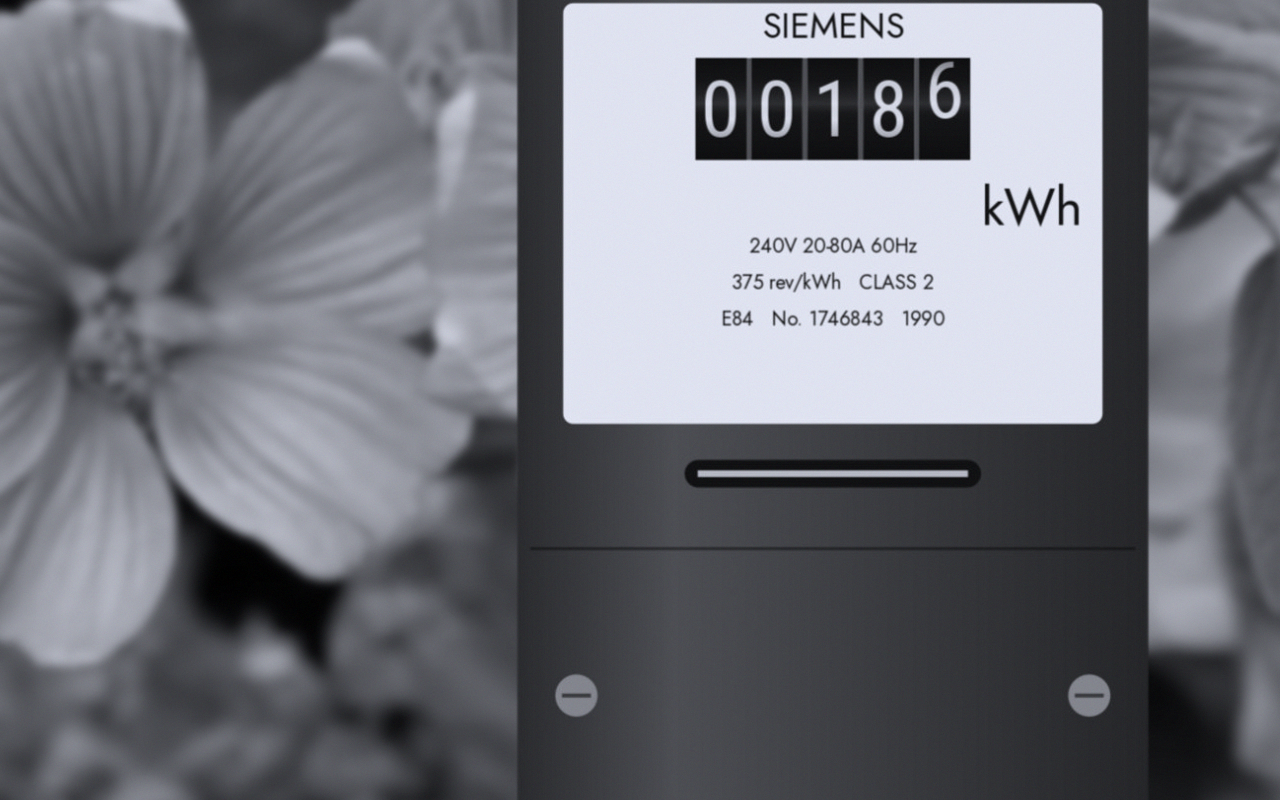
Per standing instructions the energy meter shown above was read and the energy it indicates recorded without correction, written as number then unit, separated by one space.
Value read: 186 kWh
